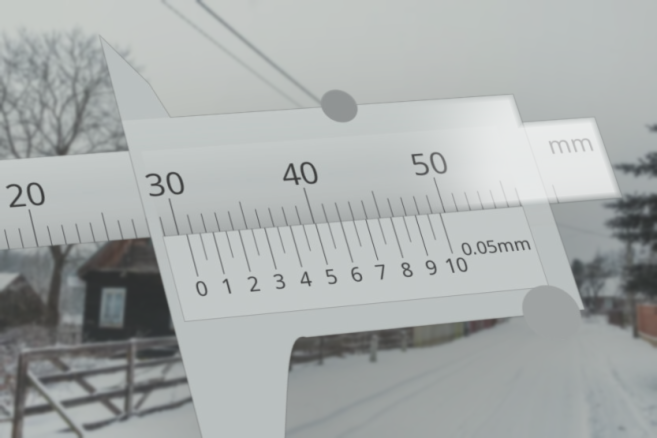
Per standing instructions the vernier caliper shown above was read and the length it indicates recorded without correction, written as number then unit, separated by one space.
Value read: 30.6 mm
